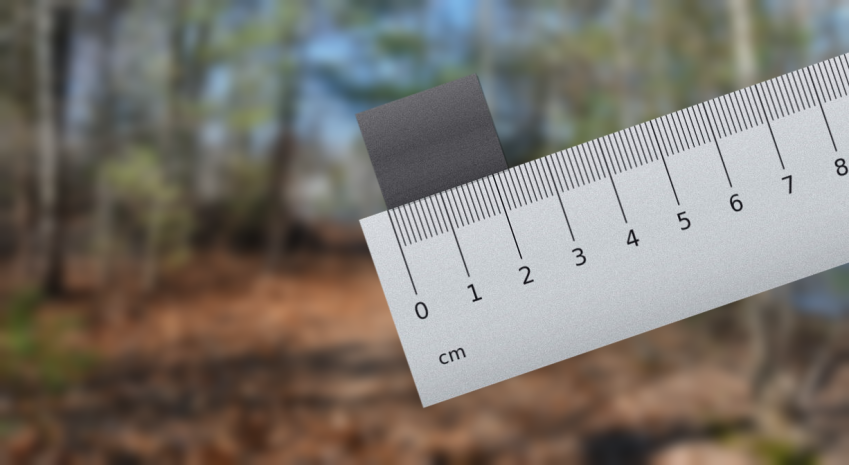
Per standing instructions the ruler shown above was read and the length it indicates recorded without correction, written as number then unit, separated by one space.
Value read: 2.3 cm
